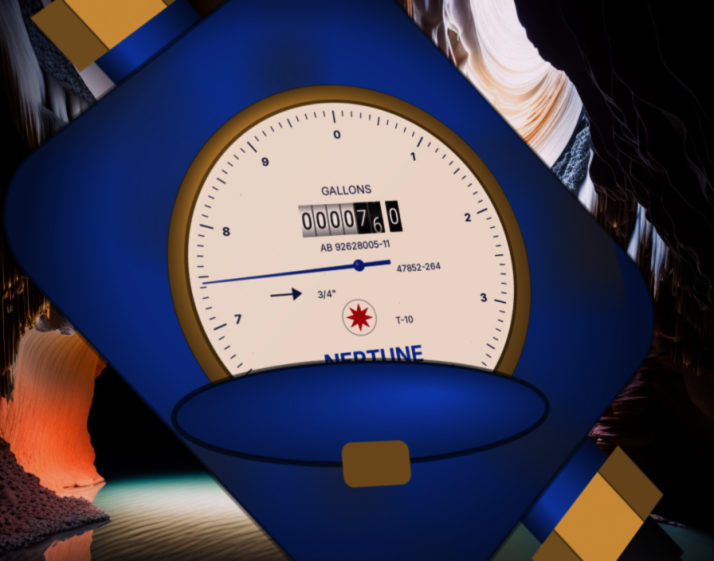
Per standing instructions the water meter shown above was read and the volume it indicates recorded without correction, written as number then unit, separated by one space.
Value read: 757.4 gal
